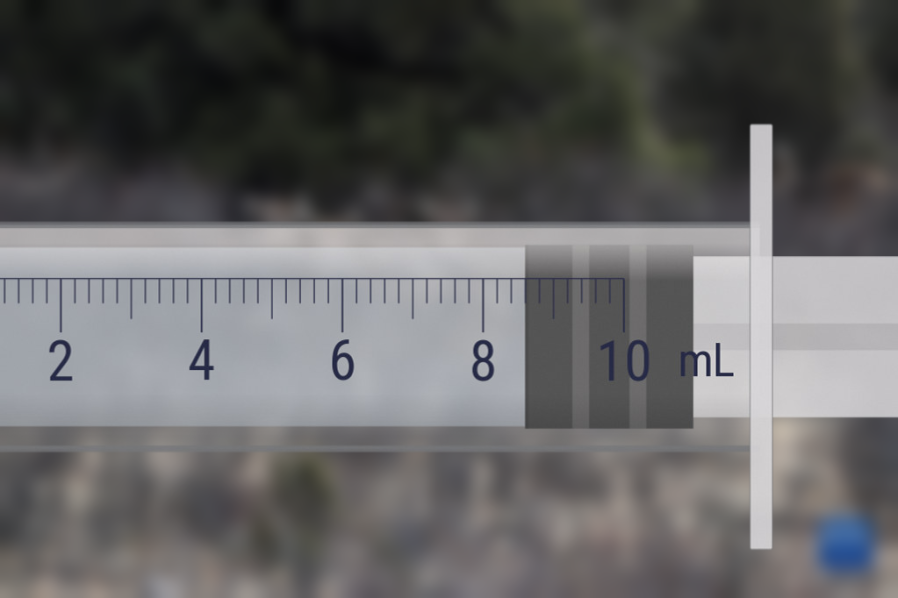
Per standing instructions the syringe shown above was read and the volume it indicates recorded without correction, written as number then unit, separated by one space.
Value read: 8.6 mL
